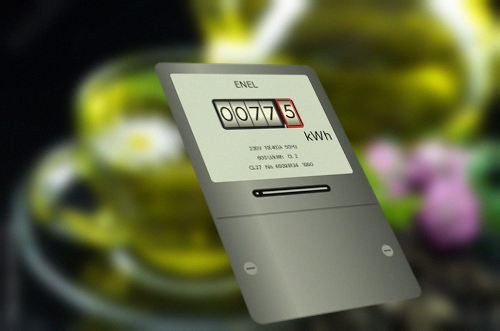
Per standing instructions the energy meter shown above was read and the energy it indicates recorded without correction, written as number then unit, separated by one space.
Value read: 77.5 kWh
